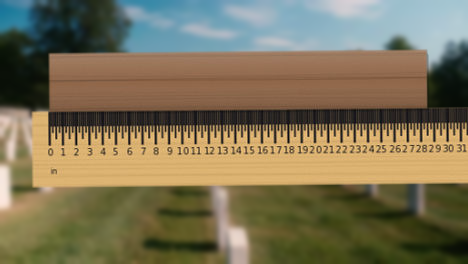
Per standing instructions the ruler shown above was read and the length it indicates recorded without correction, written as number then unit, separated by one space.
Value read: 28.5 in
